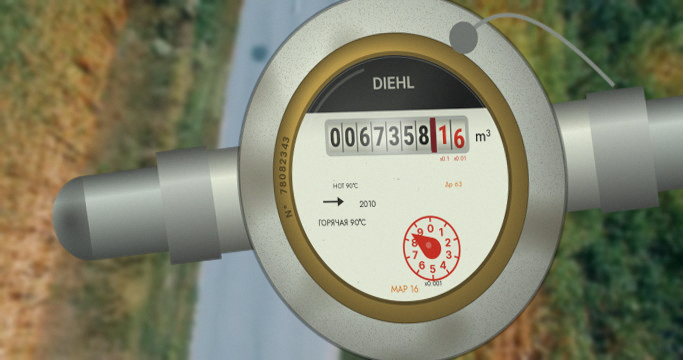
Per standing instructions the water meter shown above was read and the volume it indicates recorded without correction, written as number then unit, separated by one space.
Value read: 67358.158 m³
